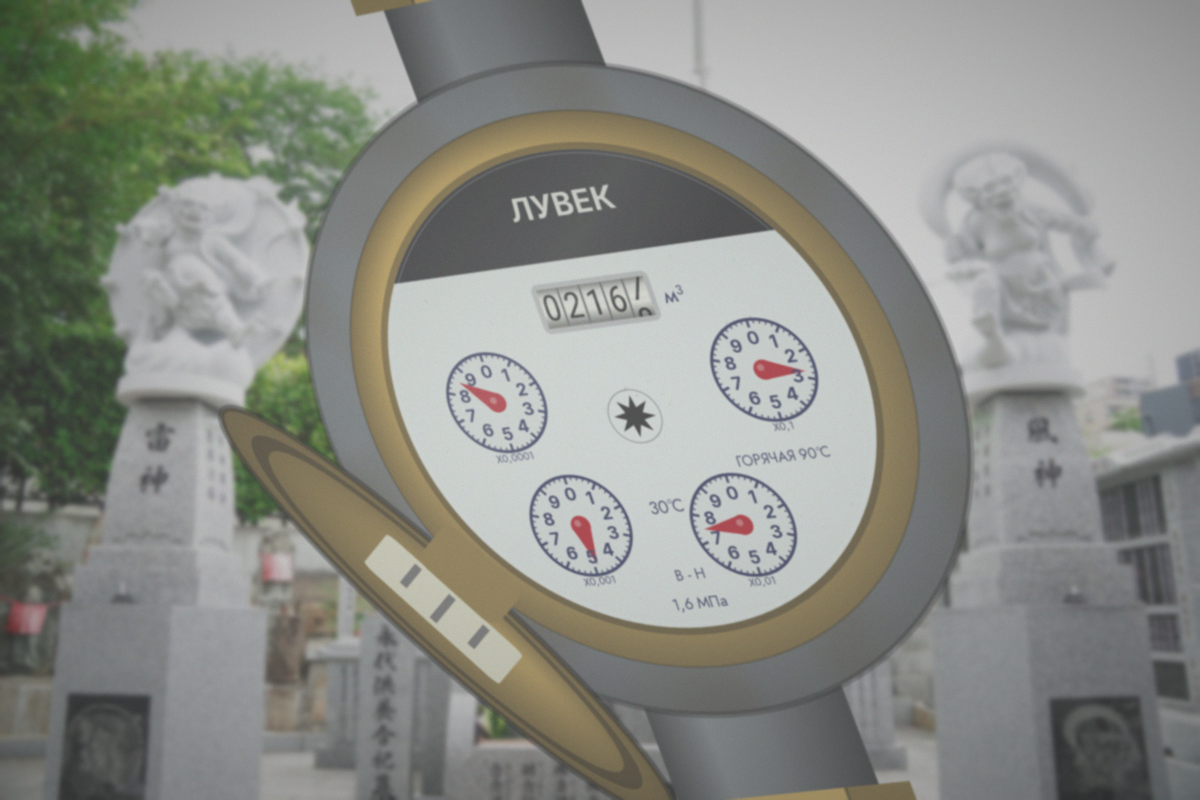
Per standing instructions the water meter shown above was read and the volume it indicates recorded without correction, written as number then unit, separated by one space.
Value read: 2167.2748 m³
